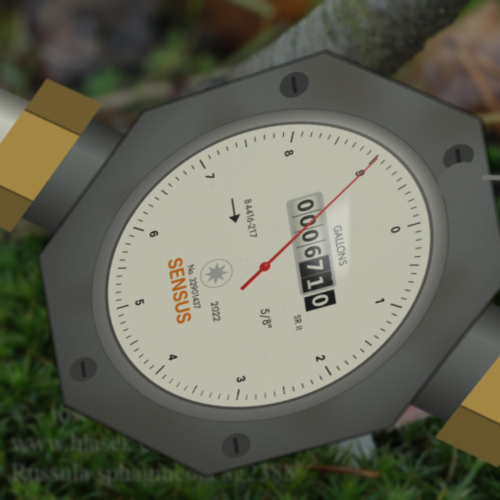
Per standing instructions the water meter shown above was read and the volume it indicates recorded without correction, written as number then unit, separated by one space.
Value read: 6709.0 gal
